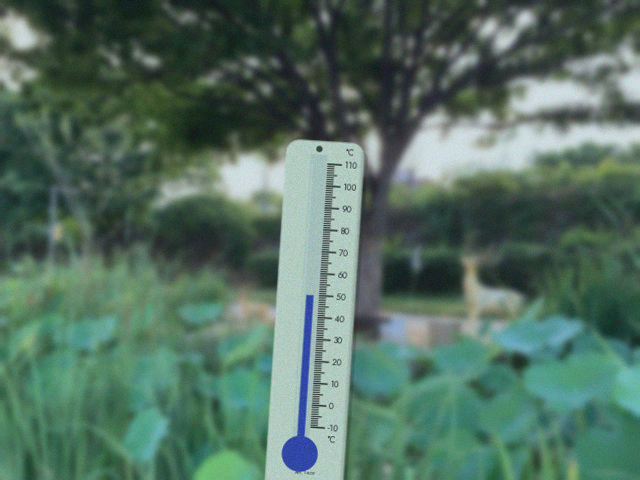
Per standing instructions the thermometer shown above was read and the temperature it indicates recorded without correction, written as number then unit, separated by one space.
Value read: 50 °C
